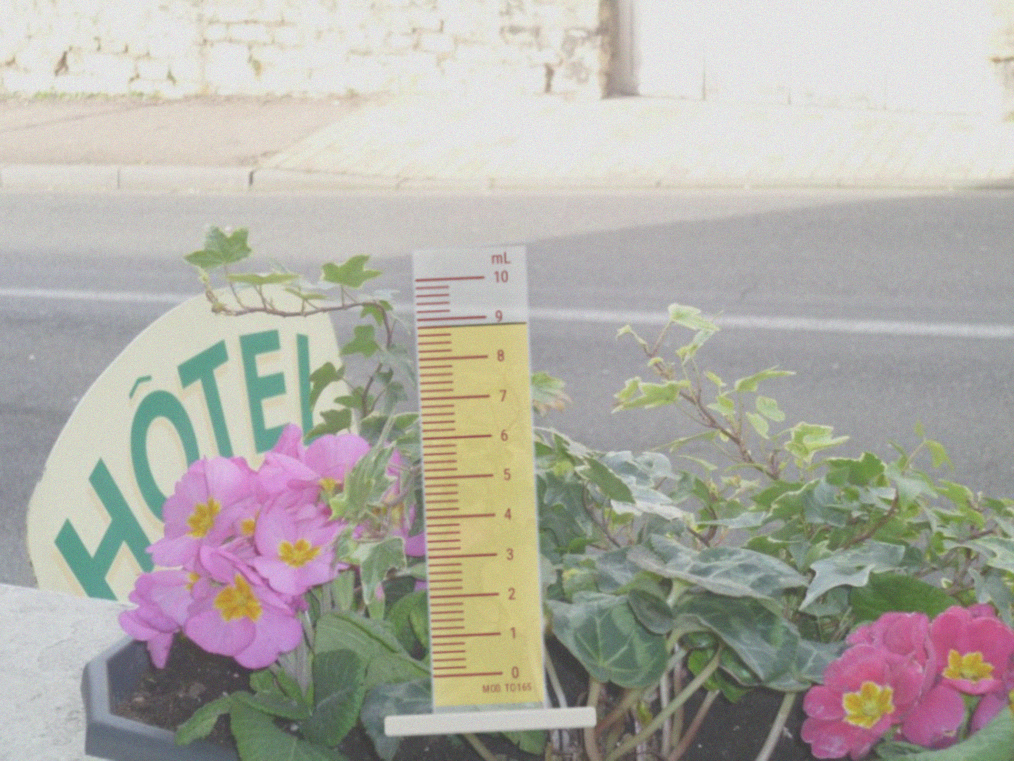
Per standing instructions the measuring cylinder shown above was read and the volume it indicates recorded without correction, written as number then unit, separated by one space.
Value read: 8.8 mL
